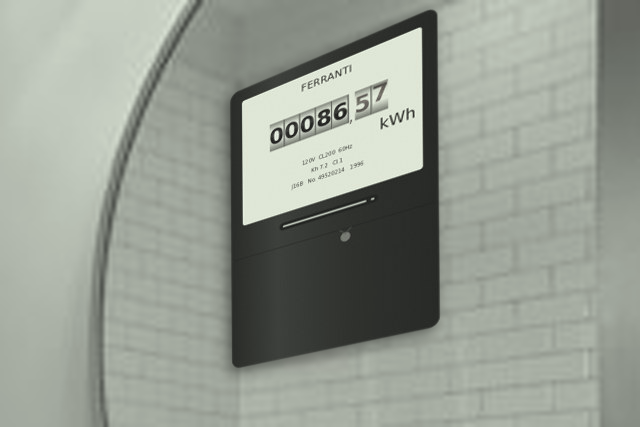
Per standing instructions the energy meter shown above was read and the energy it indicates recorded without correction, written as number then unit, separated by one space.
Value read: 86.57 kWh
